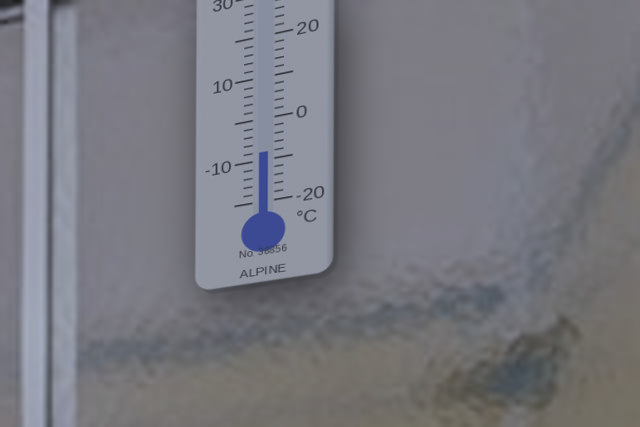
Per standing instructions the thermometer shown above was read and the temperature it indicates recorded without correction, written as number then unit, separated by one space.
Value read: -8 °C
